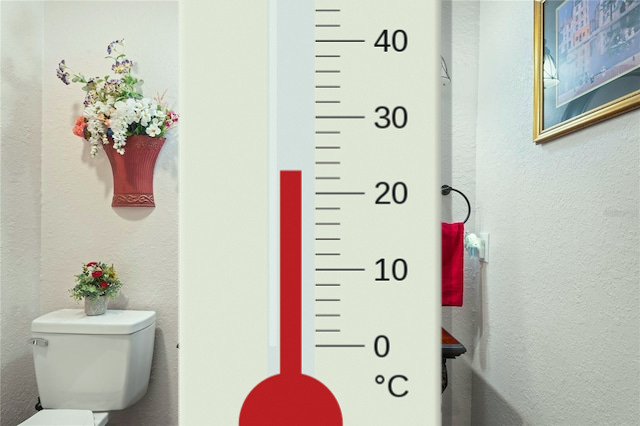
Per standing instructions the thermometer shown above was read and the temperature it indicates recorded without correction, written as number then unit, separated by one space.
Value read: 23 °C
